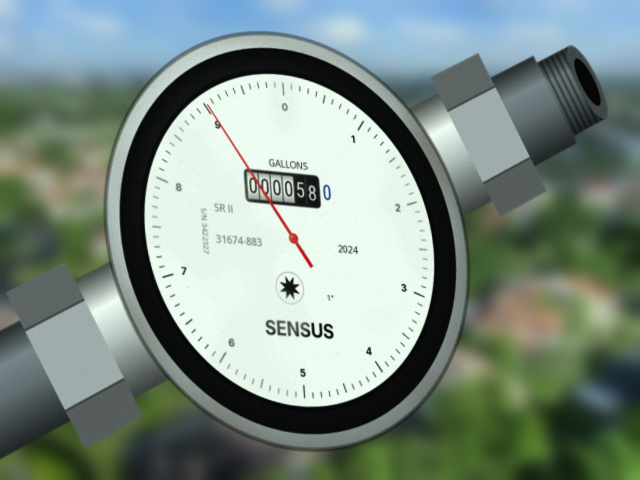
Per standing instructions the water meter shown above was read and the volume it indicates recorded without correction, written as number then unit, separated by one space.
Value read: 579.0 gal
